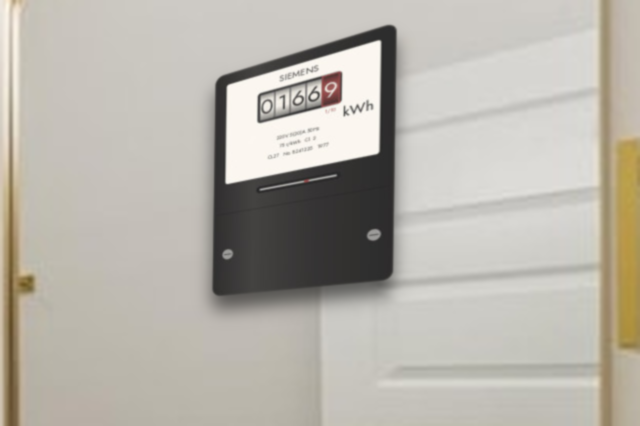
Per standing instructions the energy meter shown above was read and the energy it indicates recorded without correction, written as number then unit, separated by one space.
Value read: 166.9 kWh
